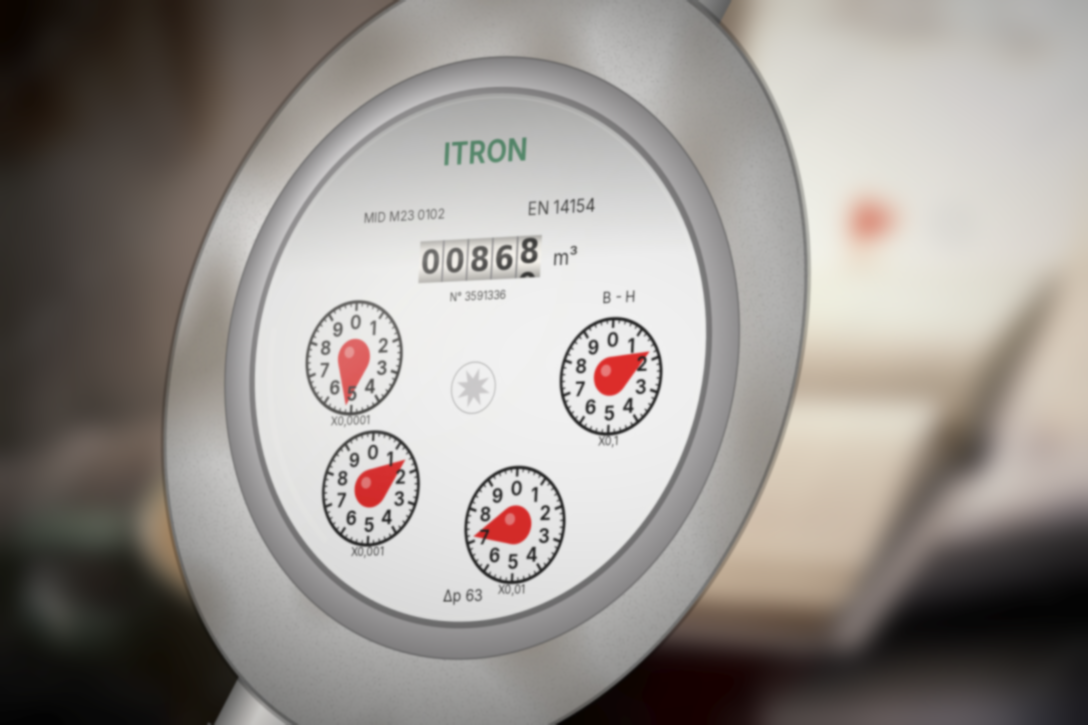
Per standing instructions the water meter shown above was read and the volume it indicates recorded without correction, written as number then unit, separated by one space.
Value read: 868.1715 m³
